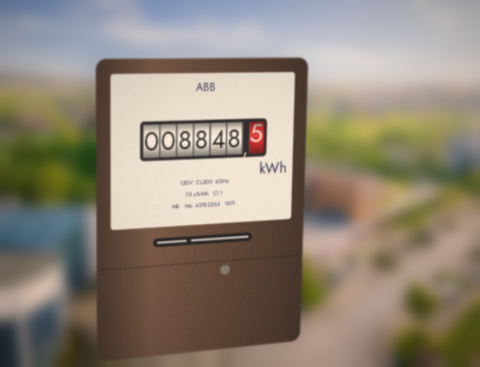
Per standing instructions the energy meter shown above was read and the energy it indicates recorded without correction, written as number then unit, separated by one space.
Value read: 8848.5 kWh
